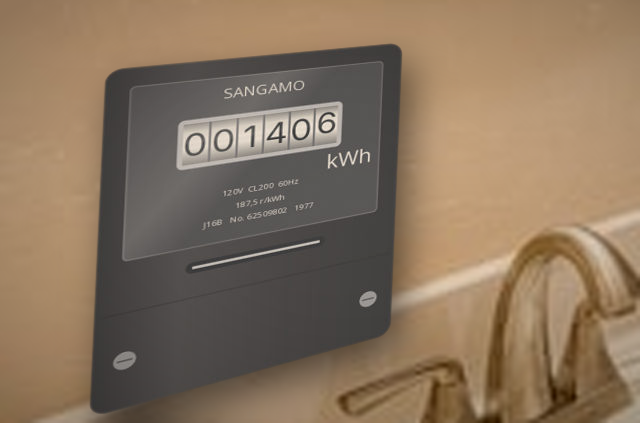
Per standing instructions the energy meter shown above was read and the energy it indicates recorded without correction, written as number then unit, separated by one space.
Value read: 1406 kWh
